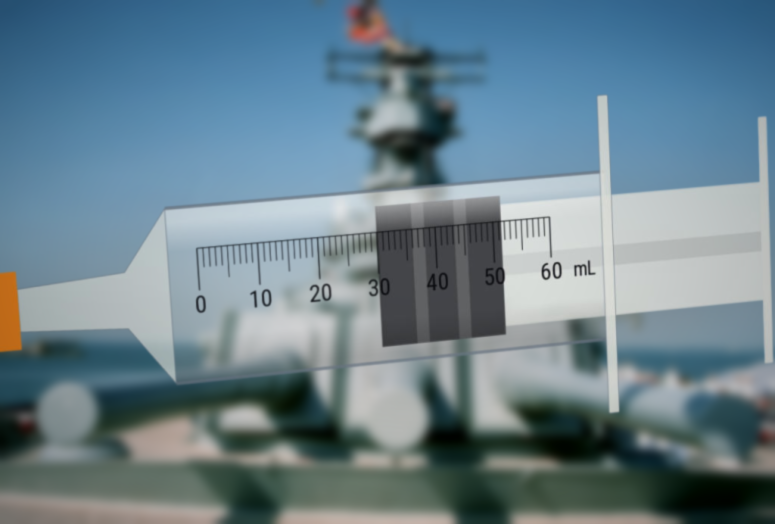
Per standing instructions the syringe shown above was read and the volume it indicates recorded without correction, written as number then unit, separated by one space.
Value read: 30 mL
